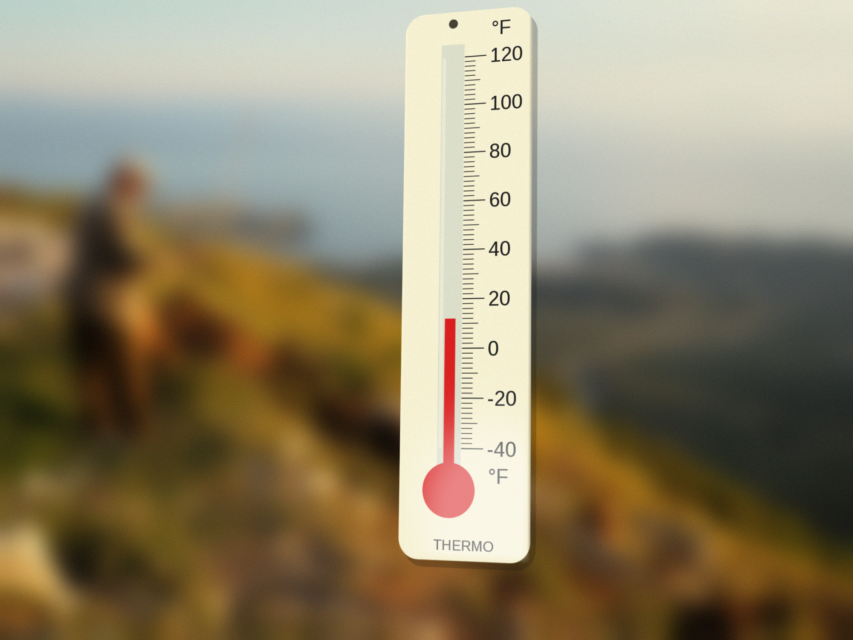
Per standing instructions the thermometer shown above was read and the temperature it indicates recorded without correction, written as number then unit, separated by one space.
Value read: 12 °F
